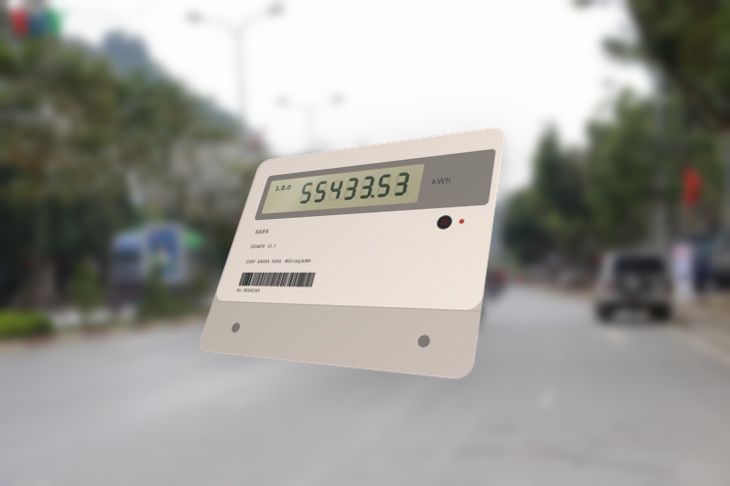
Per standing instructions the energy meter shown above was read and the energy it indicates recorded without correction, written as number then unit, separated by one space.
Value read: 55433.53 kWh
